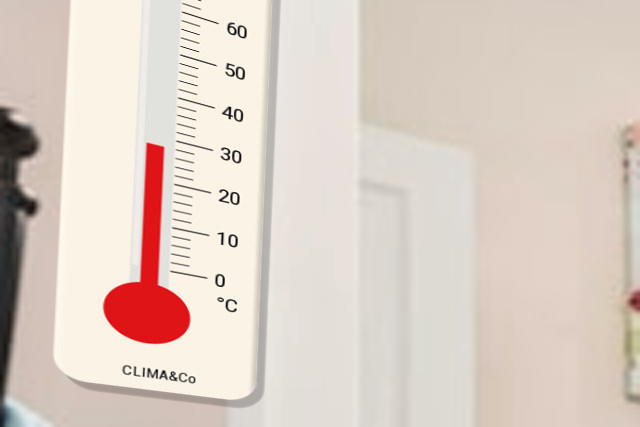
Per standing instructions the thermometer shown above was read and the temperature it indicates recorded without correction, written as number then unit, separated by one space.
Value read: 28 °C
